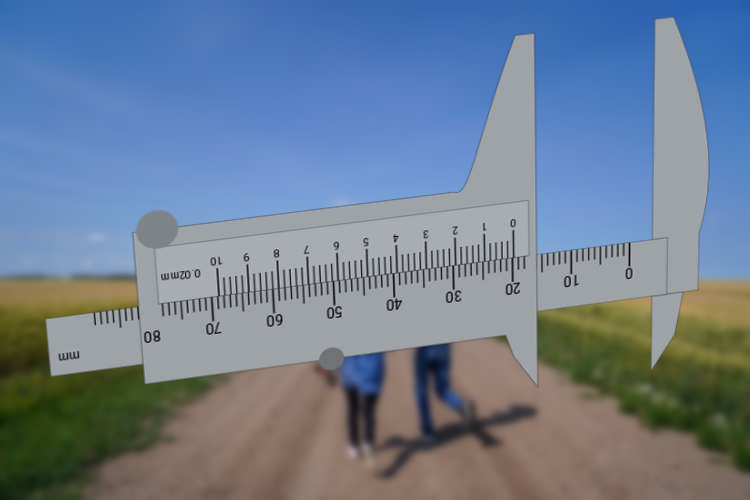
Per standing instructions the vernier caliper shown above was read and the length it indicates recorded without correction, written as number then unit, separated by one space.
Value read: 19.8 mm
